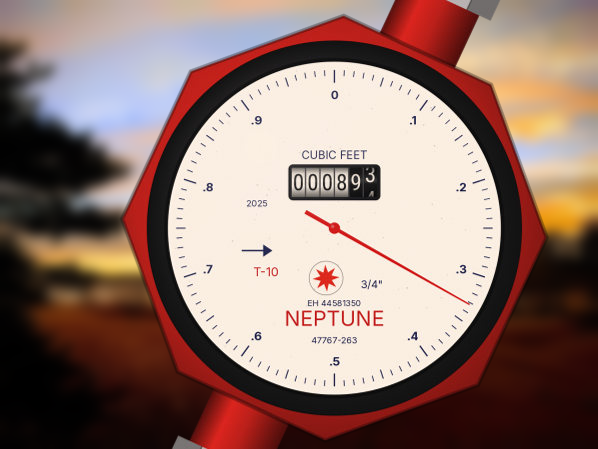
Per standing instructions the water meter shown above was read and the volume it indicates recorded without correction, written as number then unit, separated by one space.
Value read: 893.33 ft³
